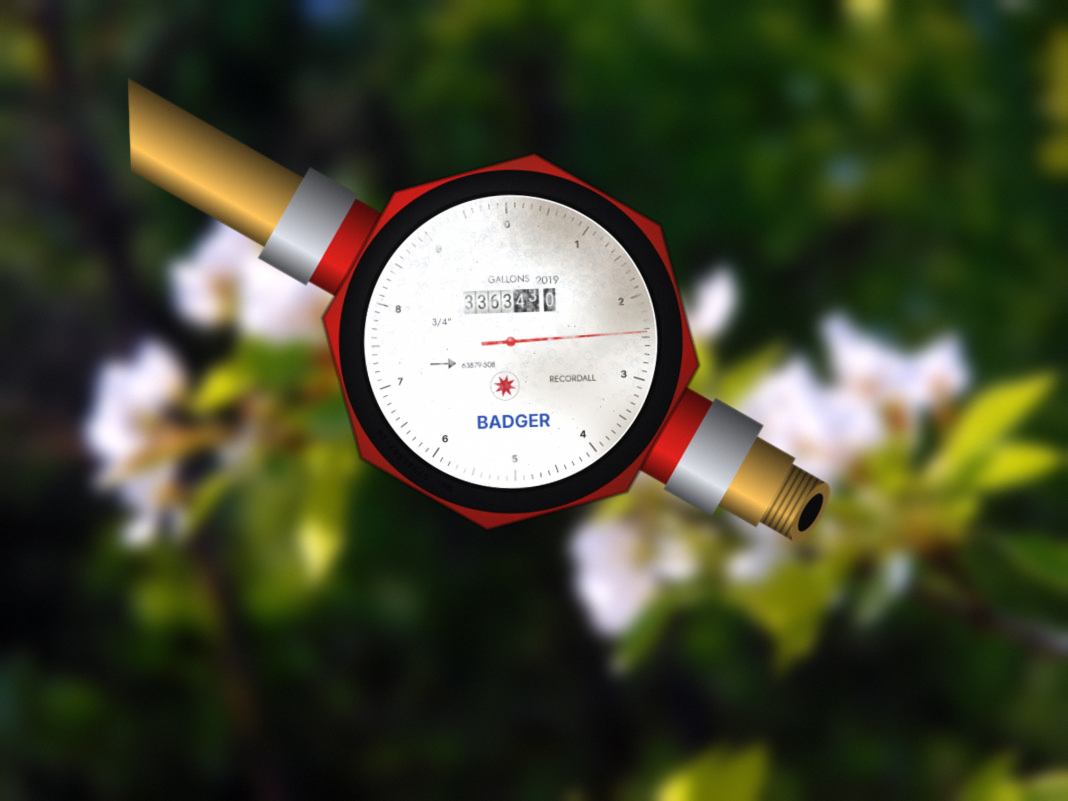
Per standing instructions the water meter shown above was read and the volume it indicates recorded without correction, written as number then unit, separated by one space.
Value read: 3363432.4 gal
